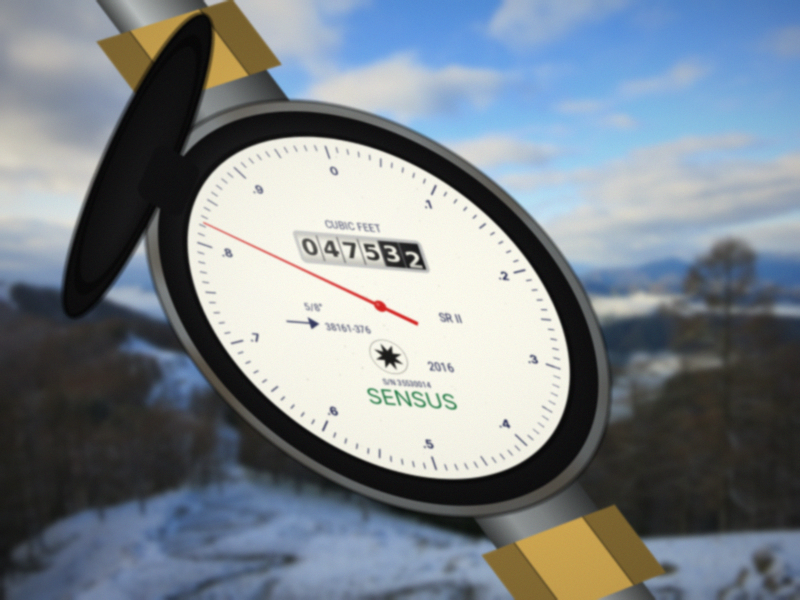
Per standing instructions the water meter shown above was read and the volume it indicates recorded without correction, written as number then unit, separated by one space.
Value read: 47531.82 ft³
